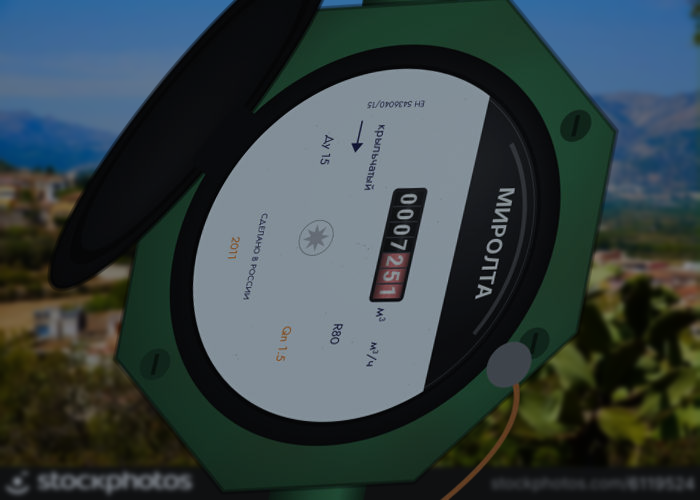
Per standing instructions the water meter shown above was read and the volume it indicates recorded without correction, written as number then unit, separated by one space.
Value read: 7.251 m³
